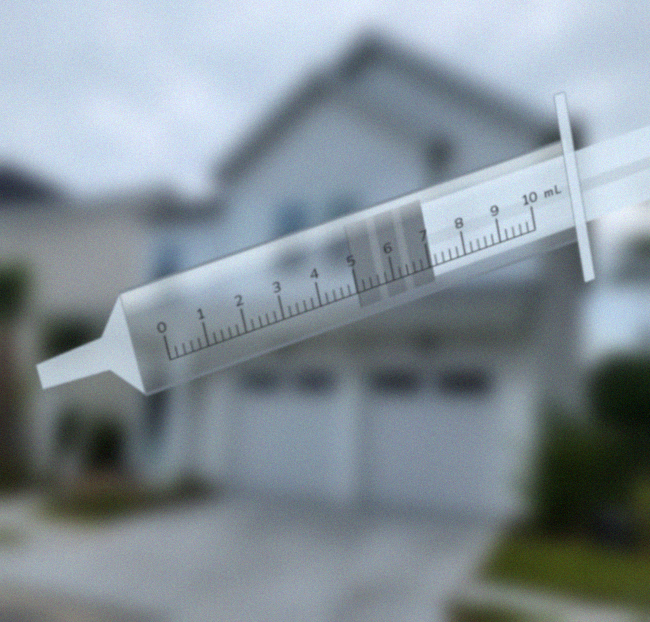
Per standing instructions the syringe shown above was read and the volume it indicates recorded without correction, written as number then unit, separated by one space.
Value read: 5 mL
